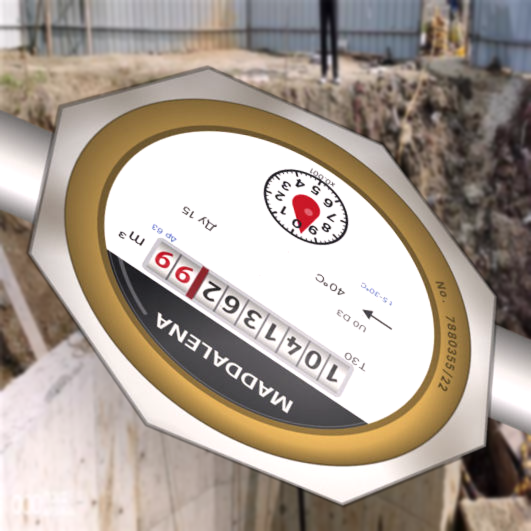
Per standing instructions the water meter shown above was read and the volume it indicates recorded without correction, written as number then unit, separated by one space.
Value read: 1041362.989 m³
